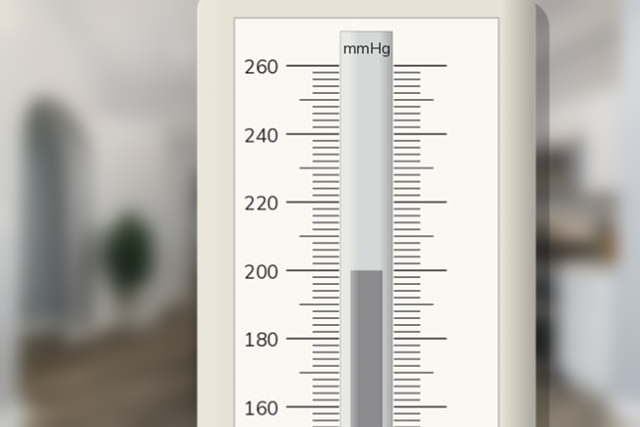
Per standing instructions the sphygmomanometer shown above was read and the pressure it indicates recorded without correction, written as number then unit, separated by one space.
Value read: 200 mmHg
